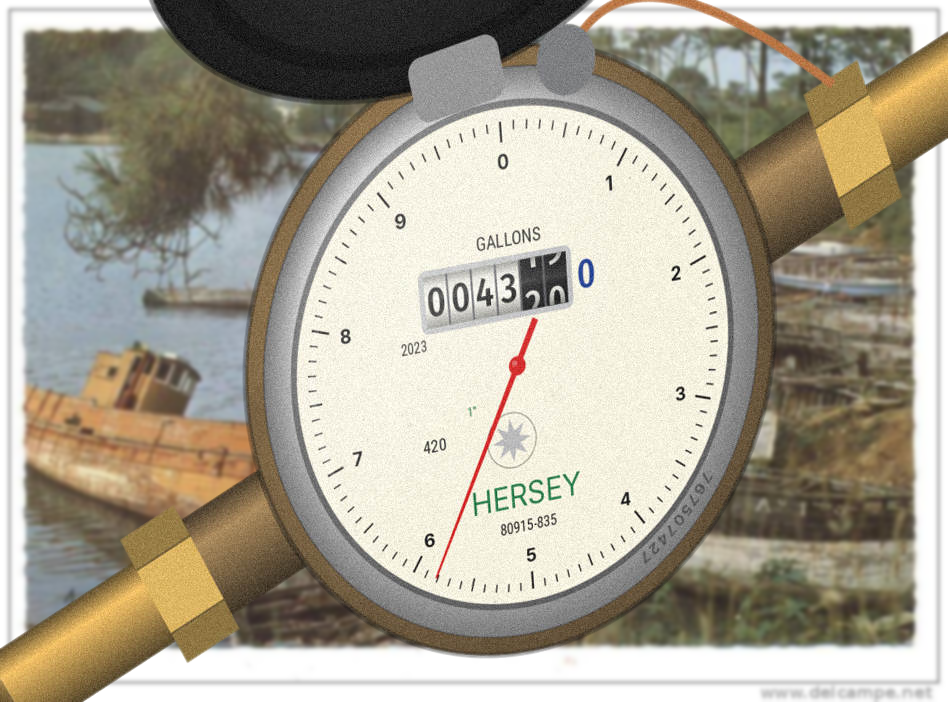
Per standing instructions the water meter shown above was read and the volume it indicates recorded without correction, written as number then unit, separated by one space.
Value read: 43195.8 gal
